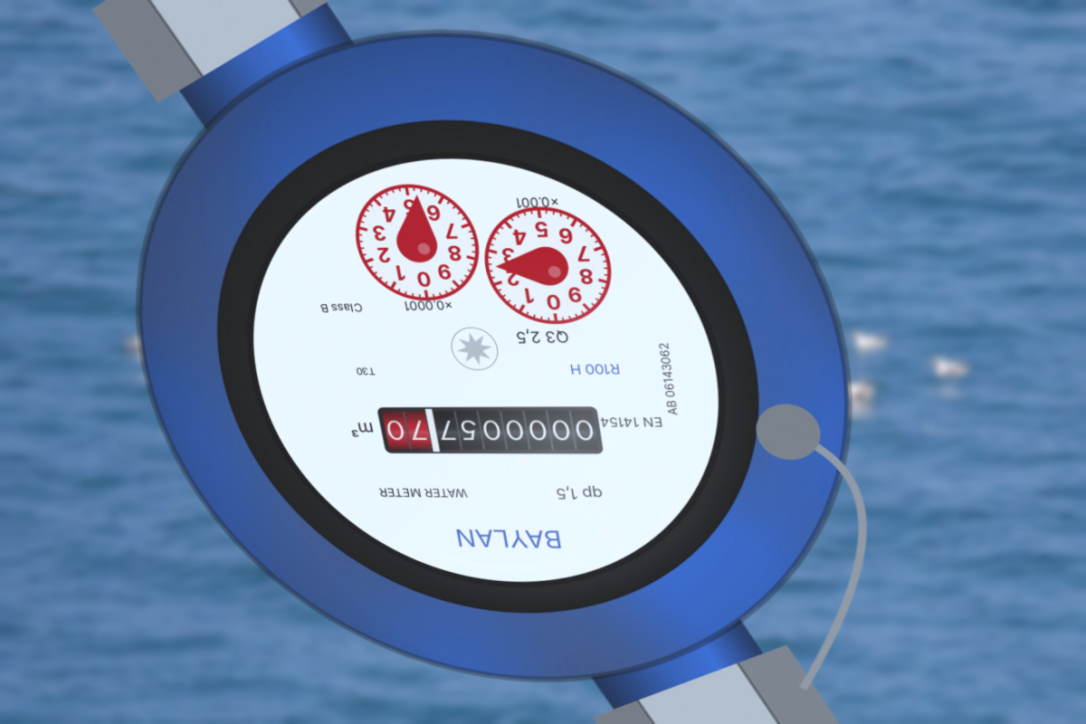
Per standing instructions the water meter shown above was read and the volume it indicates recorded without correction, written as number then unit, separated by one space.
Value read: 57.7025 m³
